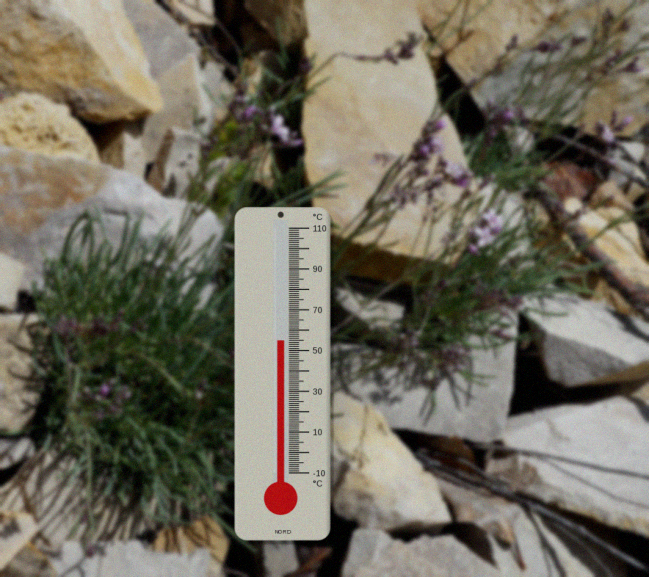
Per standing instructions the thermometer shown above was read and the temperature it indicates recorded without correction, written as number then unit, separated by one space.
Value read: 55 °C
